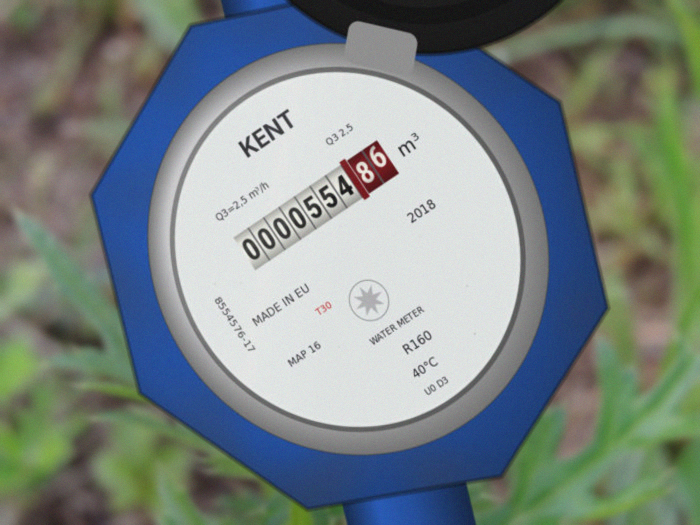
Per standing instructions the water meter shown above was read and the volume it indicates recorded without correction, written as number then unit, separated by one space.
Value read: 554.86 m³
